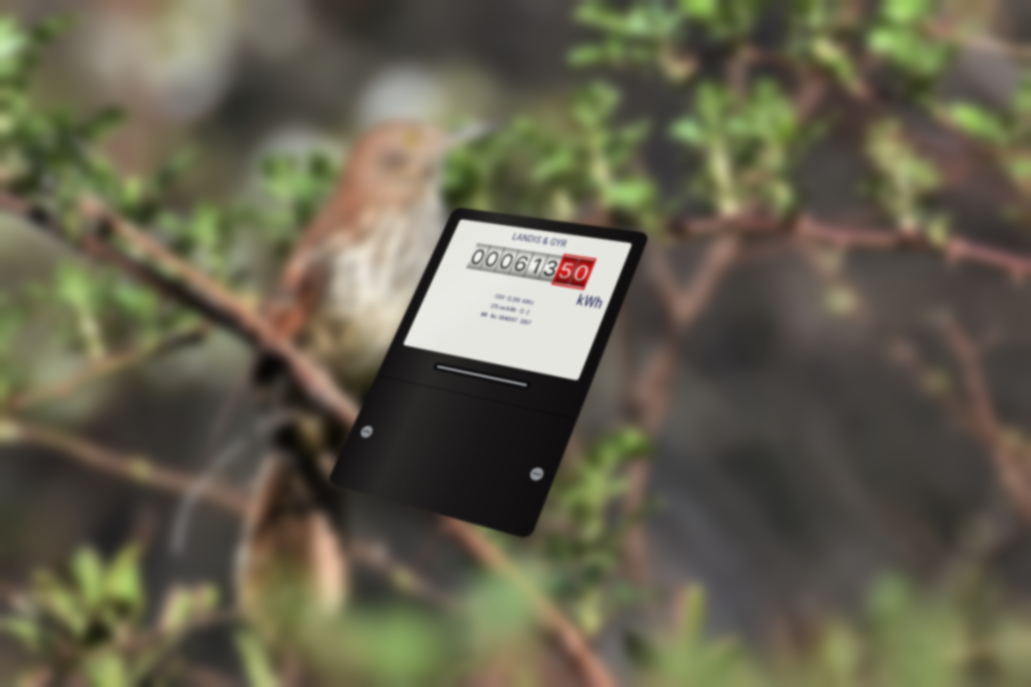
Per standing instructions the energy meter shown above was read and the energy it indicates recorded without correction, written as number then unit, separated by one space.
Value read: 613.50 kWh
